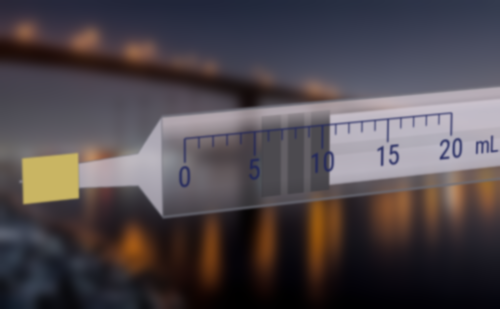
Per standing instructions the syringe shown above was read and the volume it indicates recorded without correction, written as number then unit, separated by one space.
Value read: 5.5 mL
